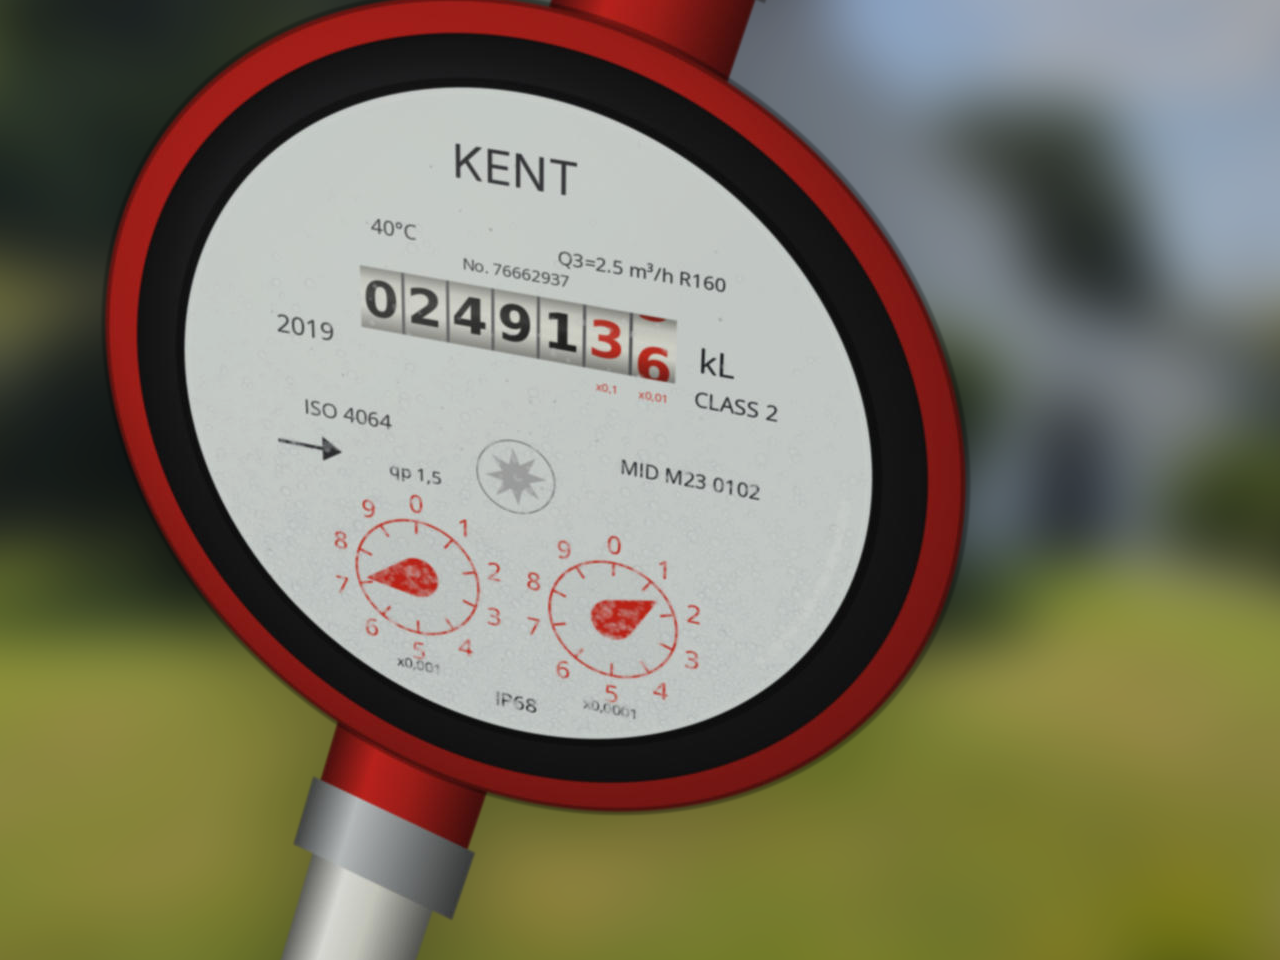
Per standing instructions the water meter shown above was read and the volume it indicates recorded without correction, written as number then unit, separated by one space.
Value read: 2491.3571 kL
